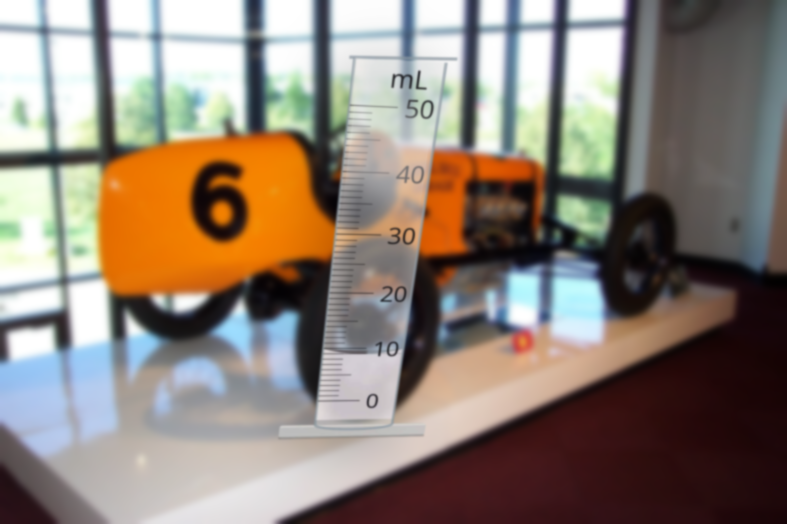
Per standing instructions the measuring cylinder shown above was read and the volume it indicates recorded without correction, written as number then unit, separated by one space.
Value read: 9 mL
